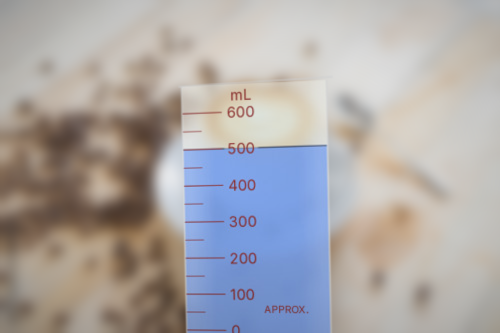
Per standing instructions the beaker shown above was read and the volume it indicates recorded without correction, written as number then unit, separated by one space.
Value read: 500 mL
